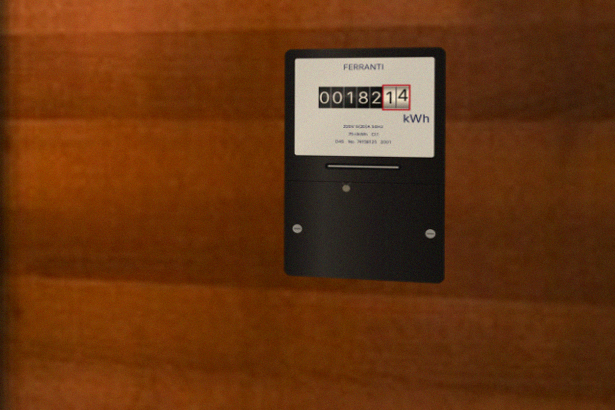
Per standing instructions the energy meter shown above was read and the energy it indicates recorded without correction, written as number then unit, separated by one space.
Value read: 182.14 kWh
